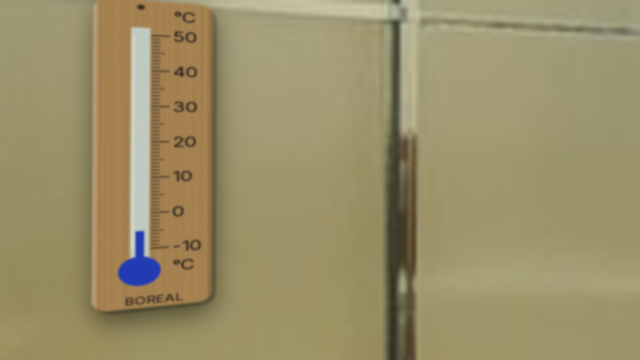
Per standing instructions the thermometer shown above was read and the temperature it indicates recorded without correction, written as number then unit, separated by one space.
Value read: -5 °C
